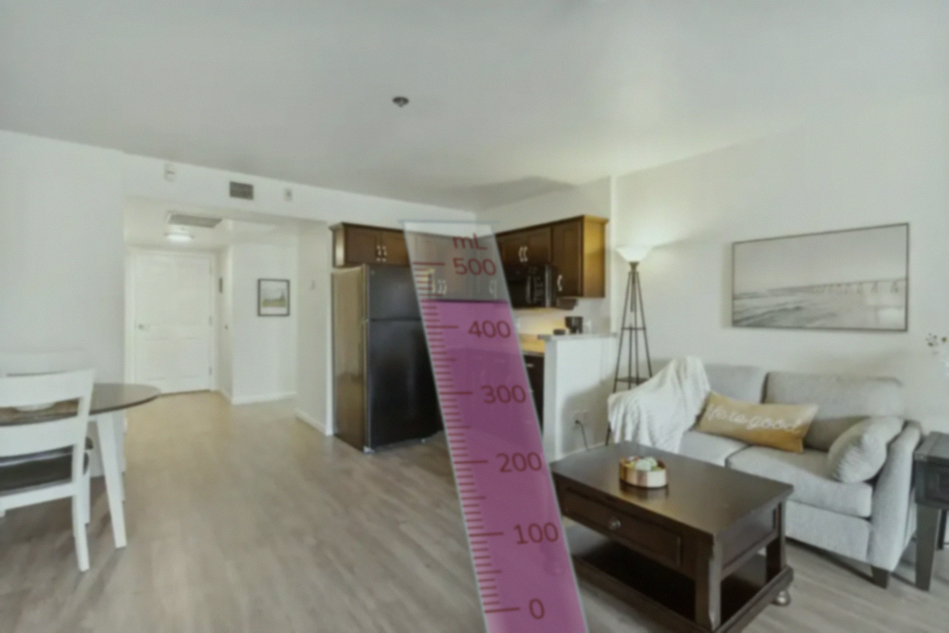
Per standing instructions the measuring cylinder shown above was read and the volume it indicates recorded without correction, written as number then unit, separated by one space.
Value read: 440 mL
